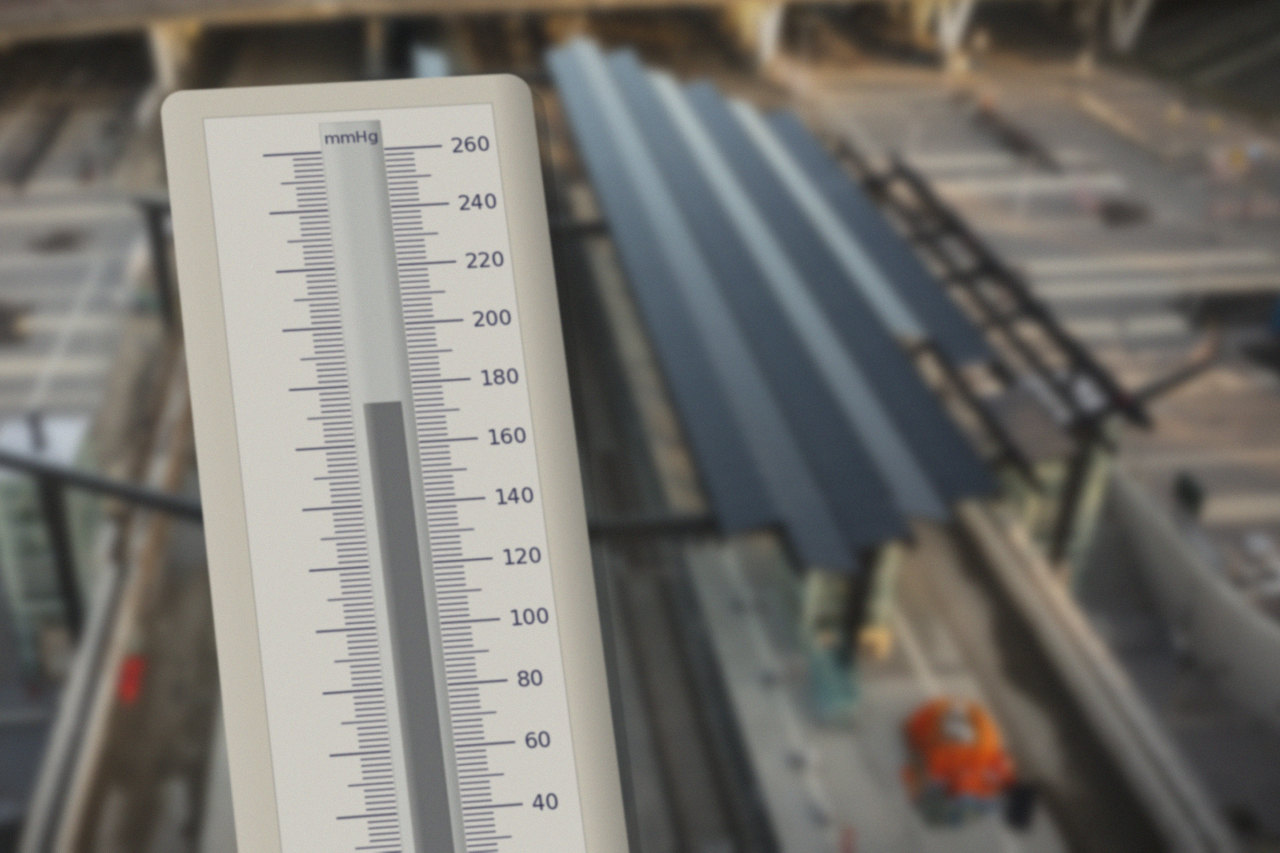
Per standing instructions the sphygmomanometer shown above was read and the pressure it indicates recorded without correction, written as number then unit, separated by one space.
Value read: 174 mmHg
